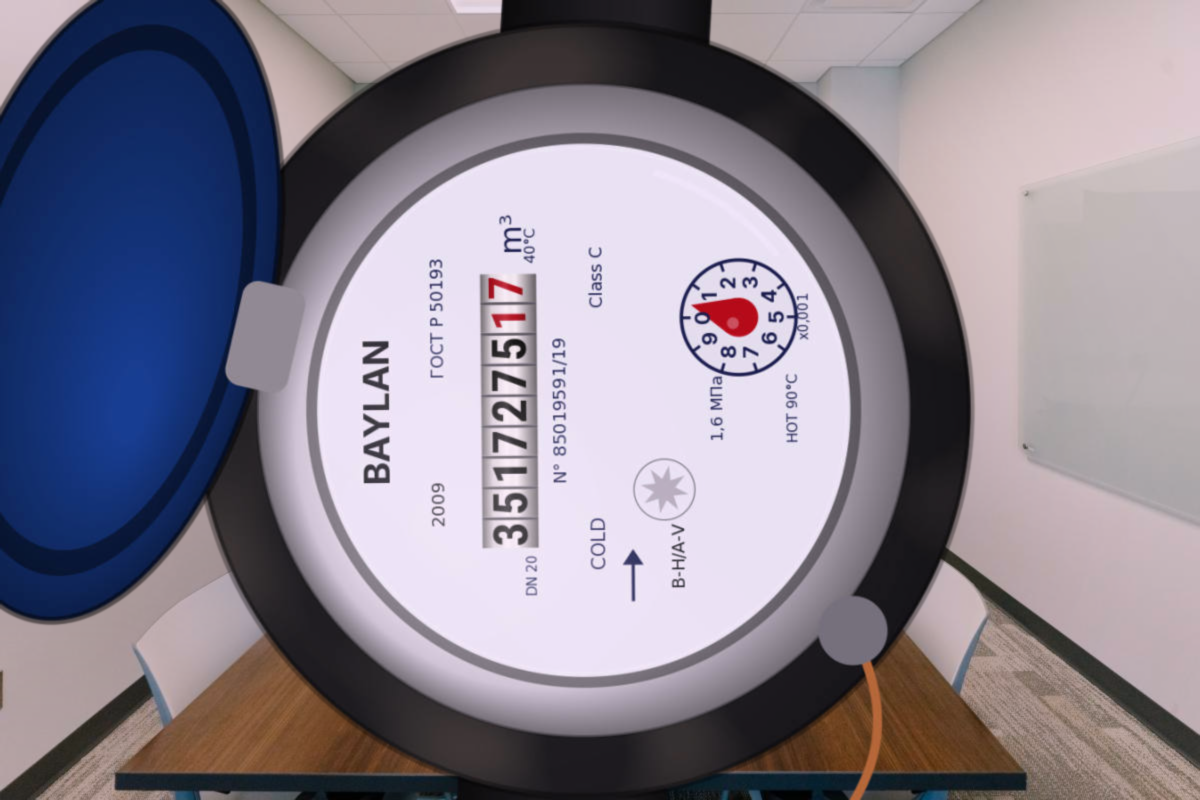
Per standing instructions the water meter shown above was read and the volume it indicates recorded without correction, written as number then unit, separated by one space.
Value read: 3517275.170 m³
